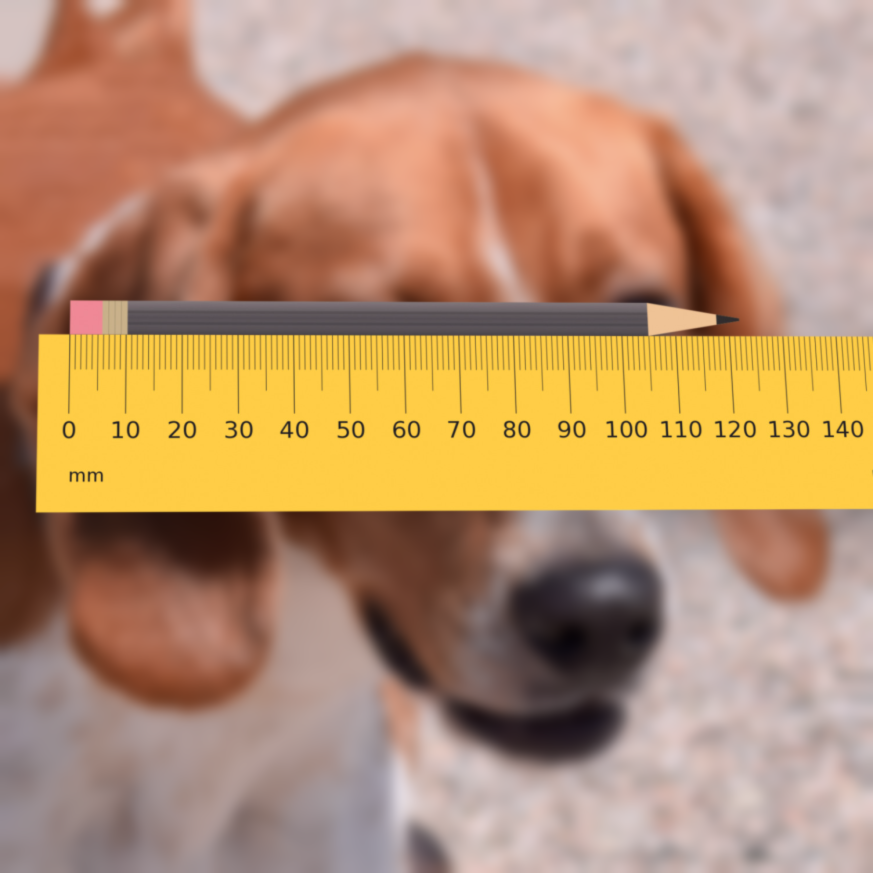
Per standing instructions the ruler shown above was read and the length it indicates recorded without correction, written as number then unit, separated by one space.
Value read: 122 mm
